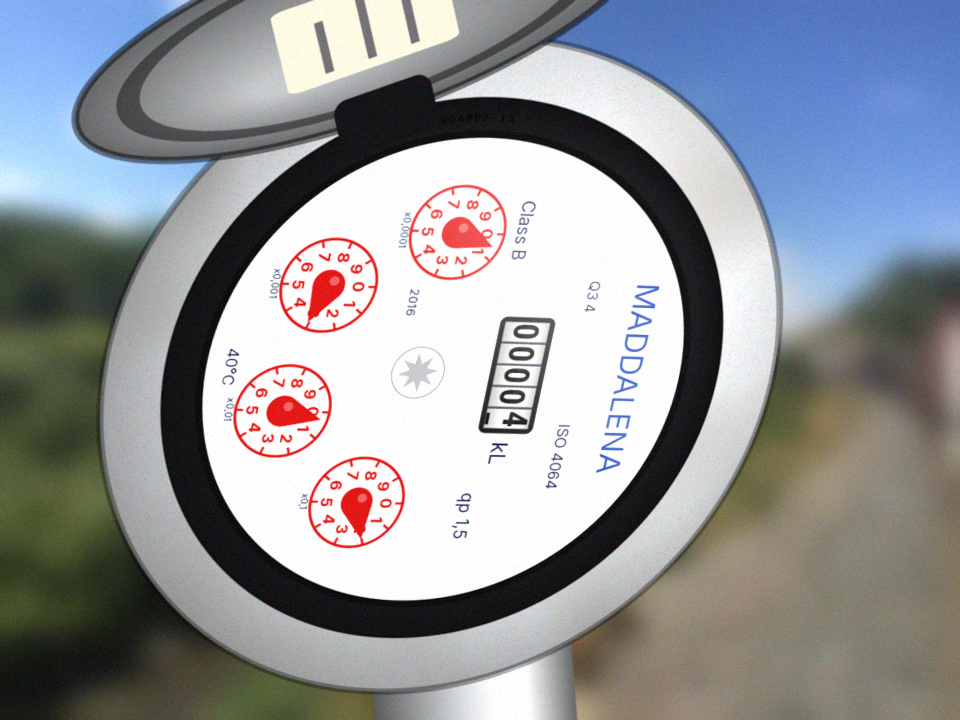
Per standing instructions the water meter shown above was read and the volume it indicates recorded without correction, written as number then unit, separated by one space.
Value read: 4.2030 kL
